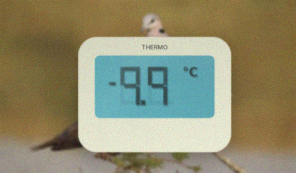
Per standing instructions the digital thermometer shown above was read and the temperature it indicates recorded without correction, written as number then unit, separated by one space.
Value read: -9.9 °C
